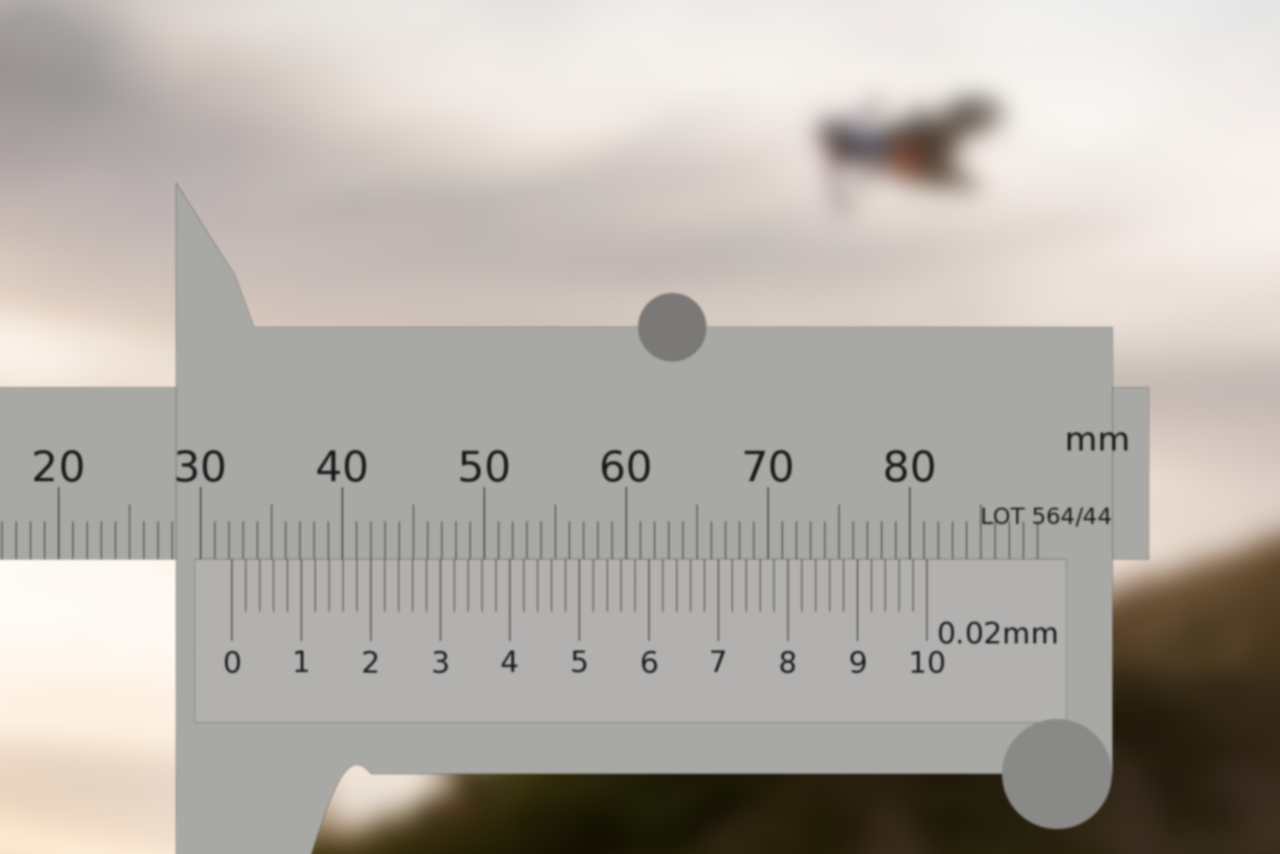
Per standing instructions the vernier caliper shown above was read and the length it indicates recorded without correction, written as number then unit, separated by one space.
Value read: 32.2 mm
